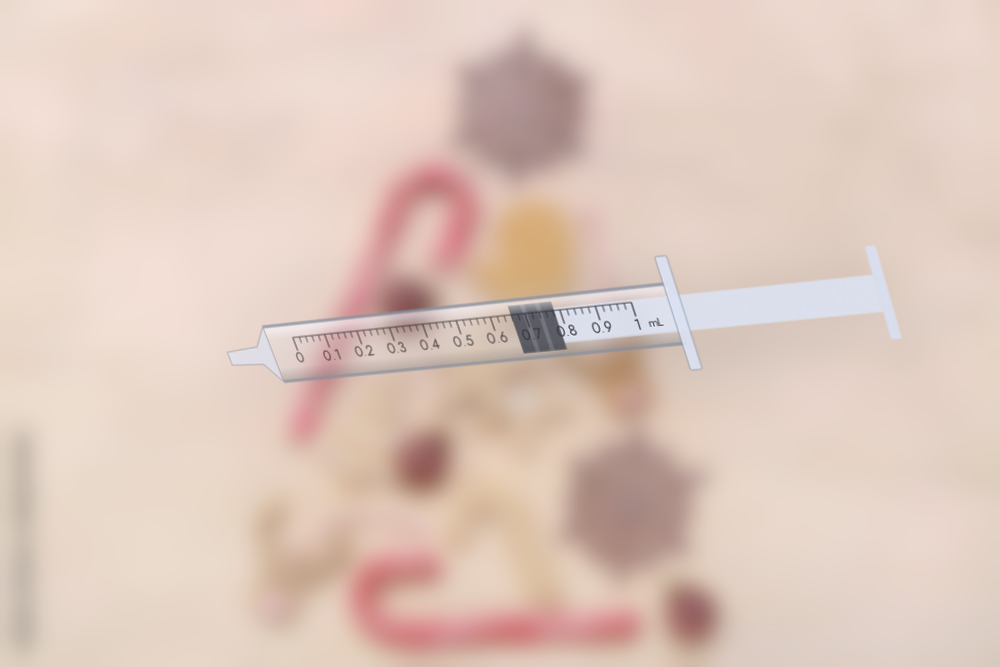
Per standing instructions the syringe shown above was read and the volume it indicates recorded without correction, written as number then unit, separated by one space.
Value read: 0.66 mL
